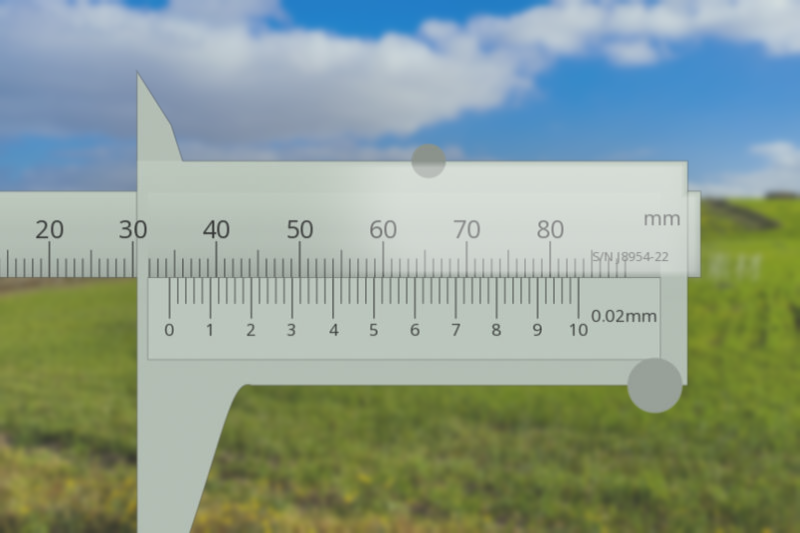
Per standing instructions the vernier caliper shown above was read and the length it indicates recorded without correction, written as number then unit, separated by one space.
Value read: 34.4 mm
